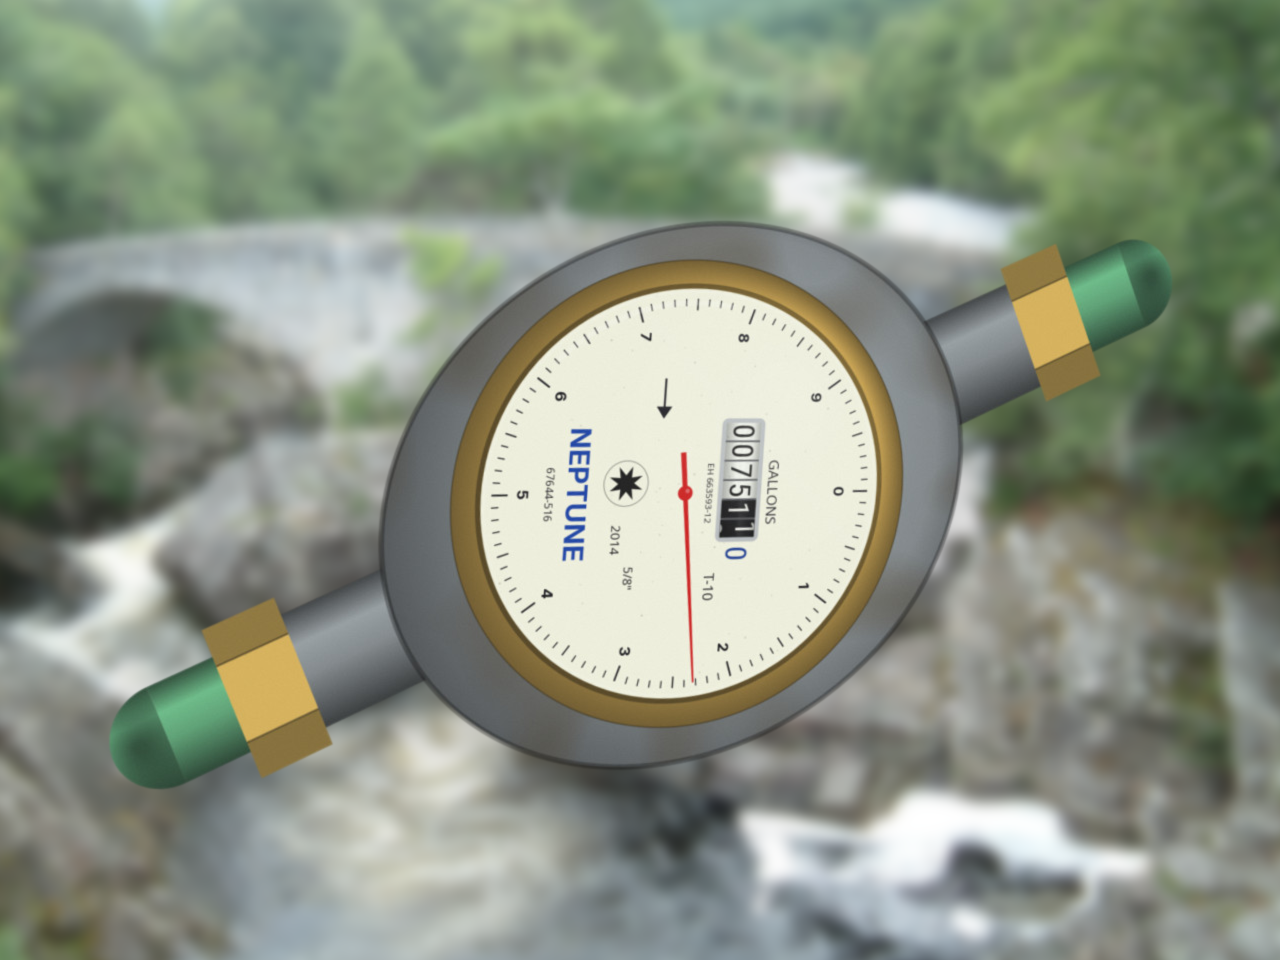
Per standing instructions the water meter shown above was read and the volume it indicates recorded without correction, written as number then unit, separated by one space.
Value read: 75112.3 gal
